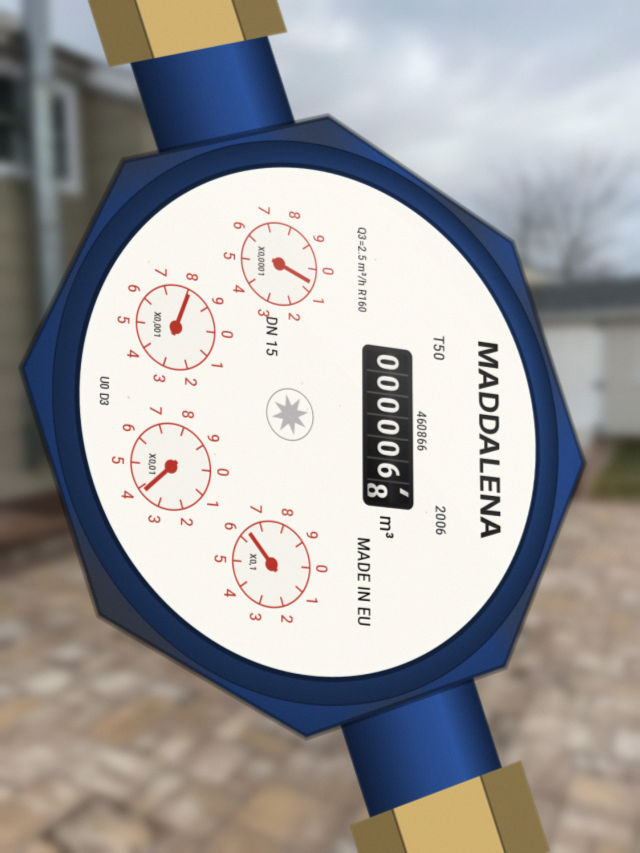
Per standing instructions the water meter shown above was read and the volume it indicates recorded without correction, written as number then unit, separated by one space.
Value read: 67.6380 m³
